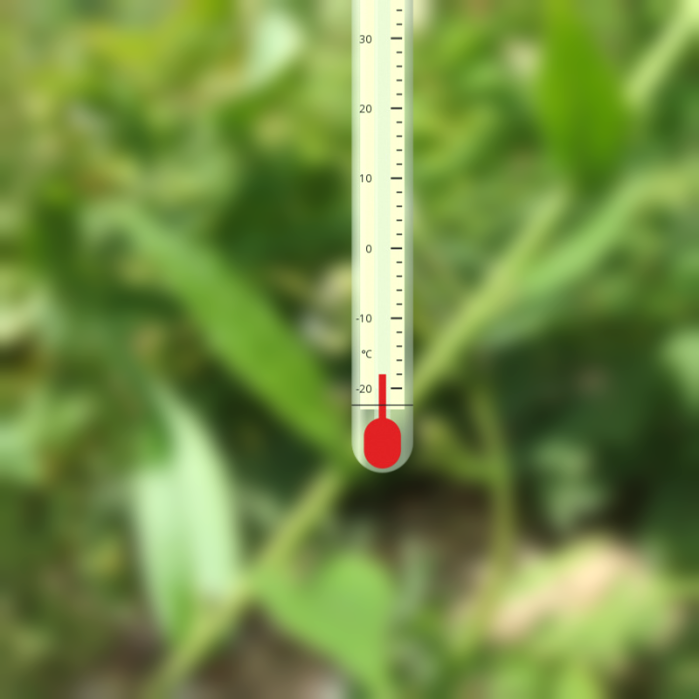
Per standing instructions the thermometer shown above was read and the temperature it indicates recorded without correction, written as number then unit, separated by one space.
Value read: -18 °C
